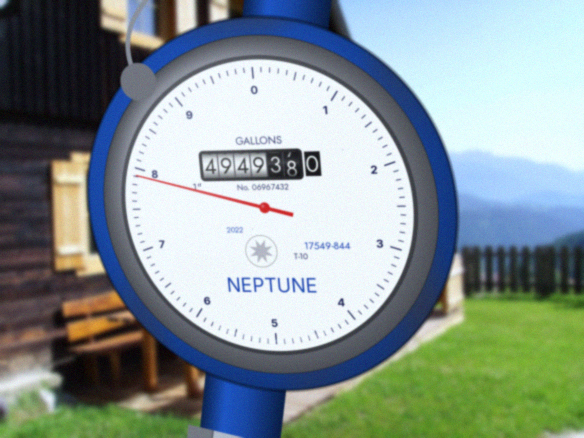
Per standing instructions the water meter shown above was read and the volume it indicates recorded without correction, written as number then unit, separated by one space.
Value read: 4949377.9 gal
